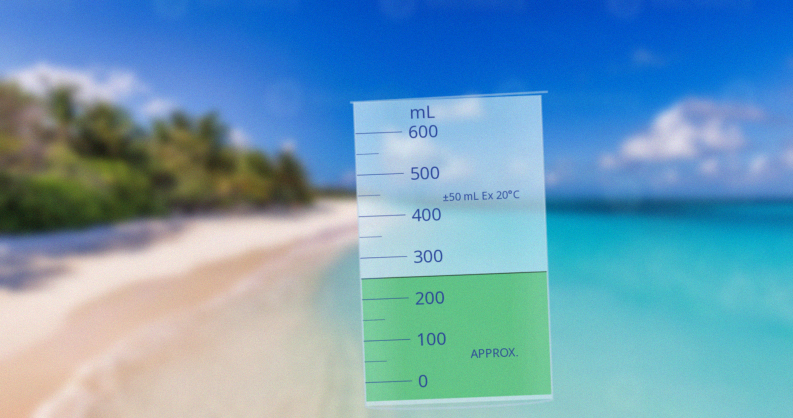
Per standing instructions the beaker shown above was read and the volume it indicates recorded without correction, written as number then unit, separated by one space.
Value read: 250 mL
